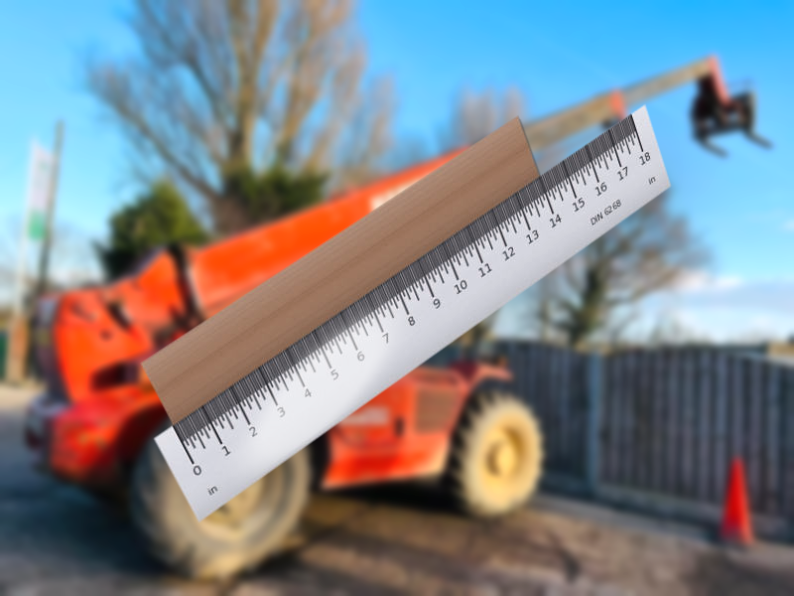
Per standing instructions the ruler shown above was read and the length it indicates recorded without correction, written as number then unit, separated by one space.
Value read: 14 in
